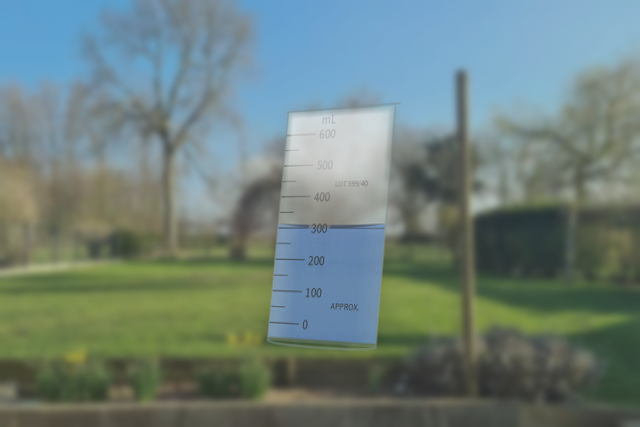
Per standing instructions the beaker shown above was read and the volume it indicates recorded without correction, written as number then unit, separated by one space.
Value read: 300 mL
